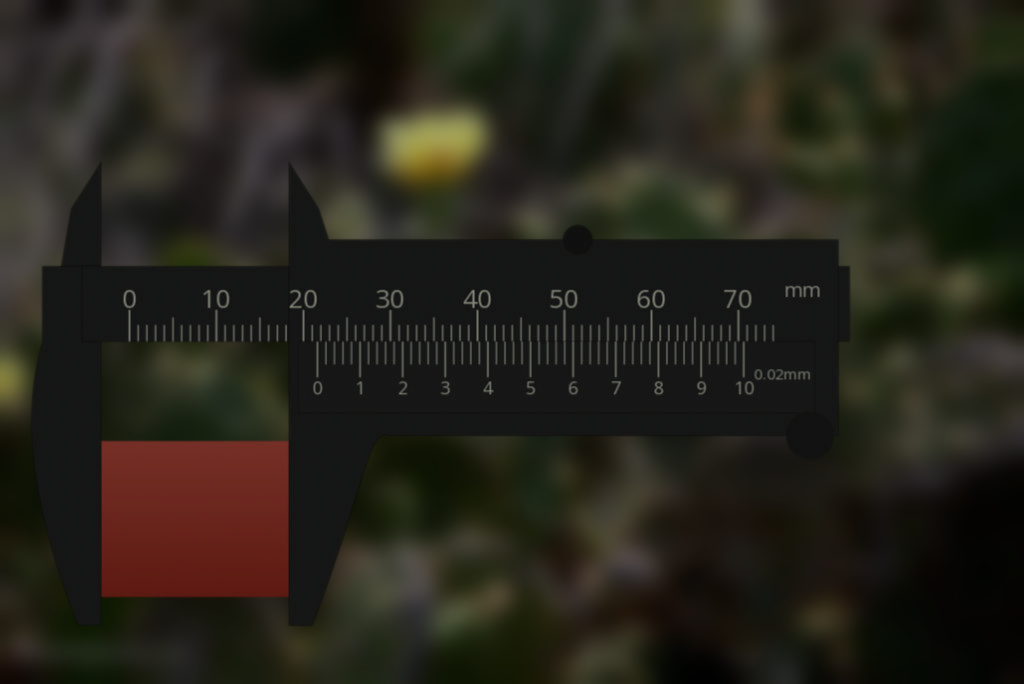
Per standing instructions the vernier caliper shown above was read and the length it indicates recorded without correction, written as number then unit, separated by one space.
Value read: 21.6 mm
